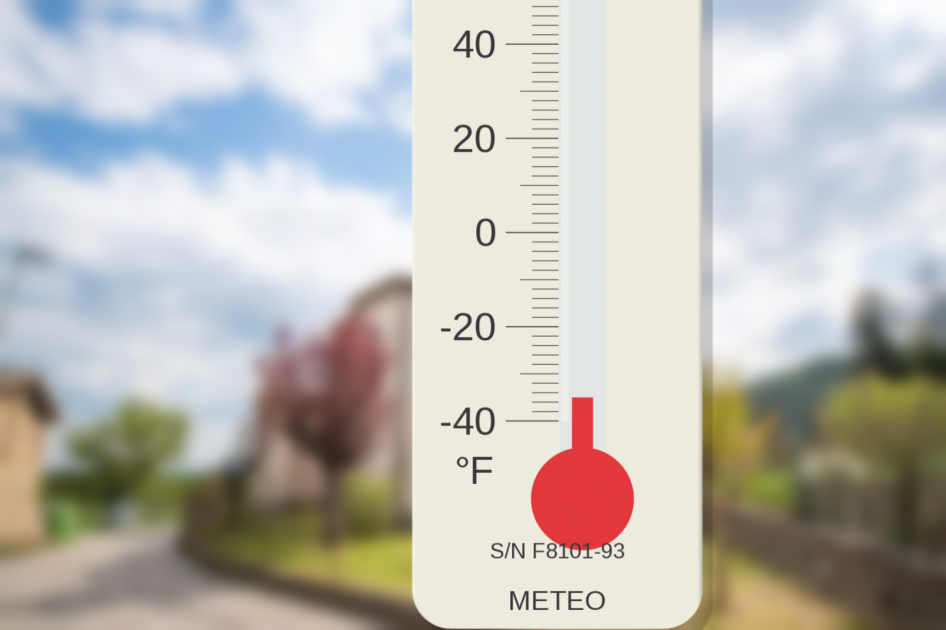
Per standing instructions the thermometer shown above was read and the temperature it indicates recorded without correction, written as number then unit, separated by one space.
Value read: -35 °F
